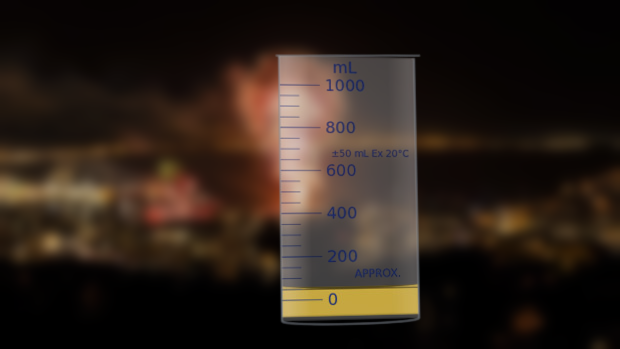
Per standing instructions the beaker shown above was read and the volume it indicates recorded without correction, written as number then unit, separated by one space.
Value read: 50 mL
